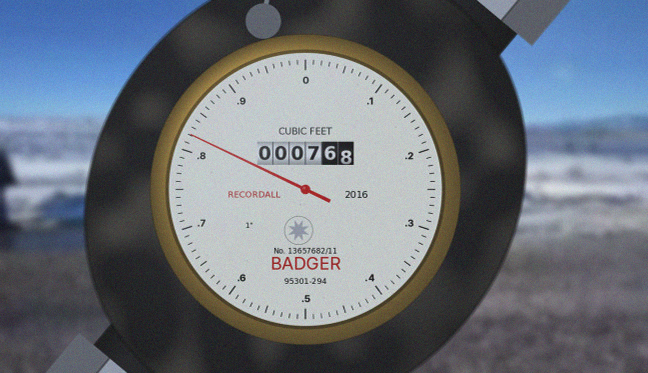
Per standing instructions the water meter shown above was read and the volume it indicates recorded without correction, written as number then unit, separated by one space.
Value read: 767.82 ft³
